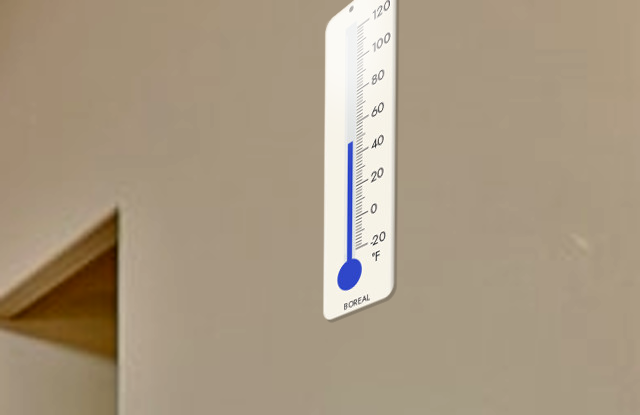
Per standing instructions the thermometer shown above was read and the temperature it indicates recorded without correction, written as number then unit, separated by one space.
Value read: 50 °F
